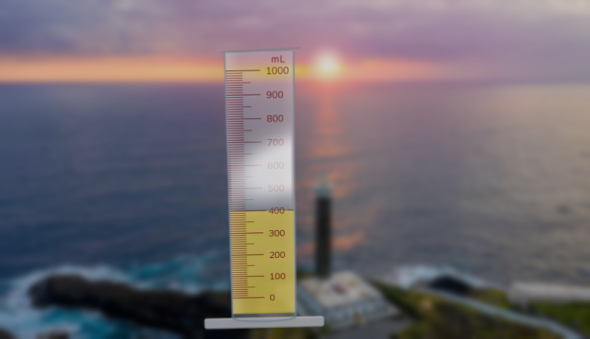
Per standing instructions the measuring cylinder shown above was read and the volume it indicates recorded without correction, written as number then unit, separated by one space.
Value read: 400 mL
